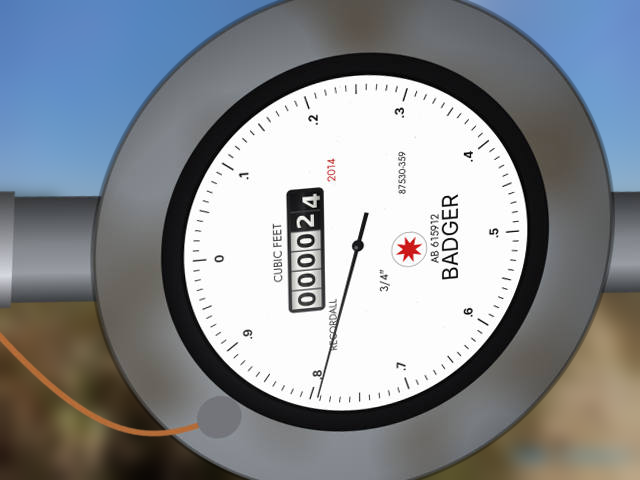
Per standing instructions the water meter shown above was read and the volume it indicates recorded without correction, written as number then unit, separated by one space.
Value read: 23.79 ft³
